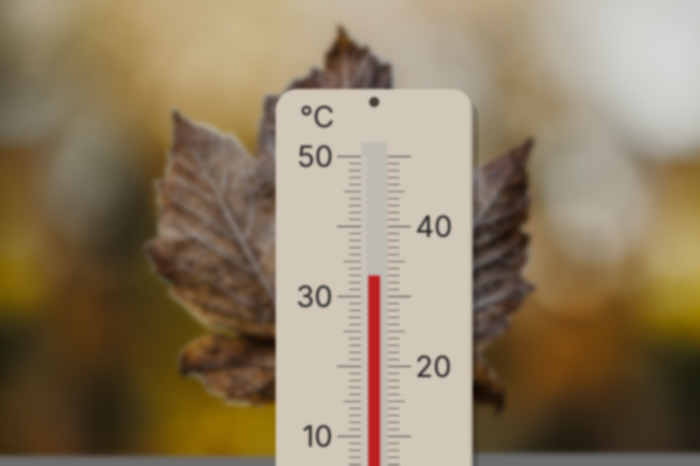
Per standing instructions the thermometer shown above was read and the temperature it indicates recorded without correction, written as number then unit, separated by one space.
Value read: 33 °C
